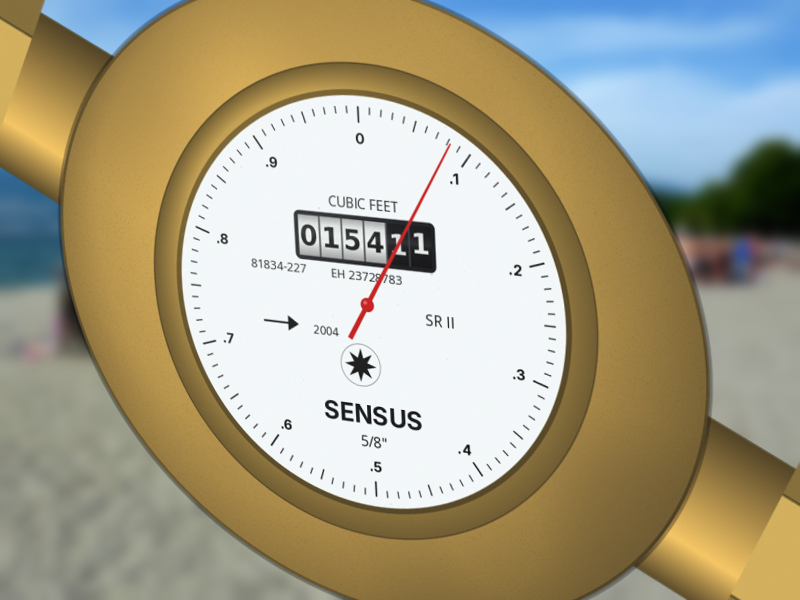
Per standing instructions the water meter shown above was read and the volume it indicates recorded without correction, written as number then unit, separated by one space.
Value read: 15411.08 ft³
